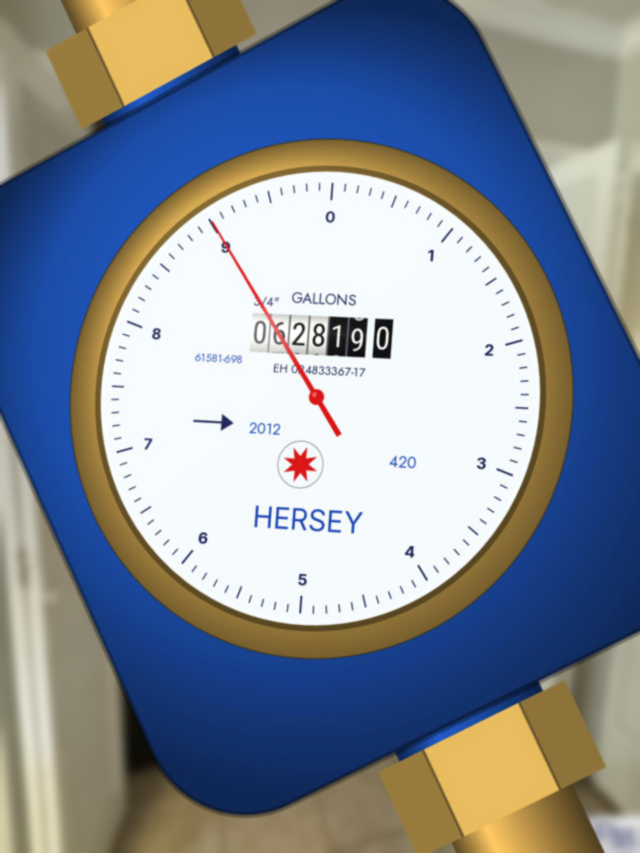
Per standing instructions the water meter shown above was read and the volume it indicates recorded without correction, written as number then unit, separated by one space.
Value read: 628189.0 gal
